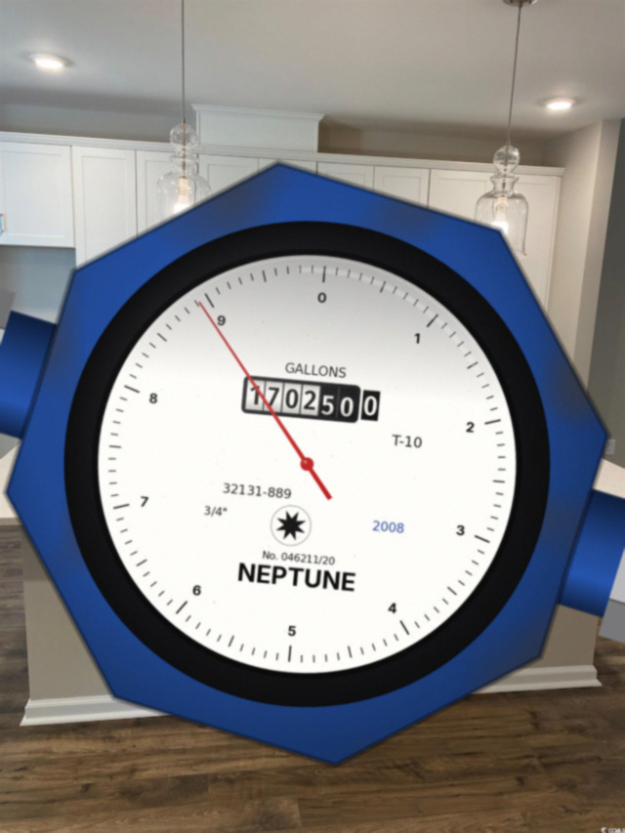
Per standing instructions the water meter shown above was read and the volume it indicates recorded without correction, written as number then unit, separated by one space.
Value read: 1702498.9 gal
